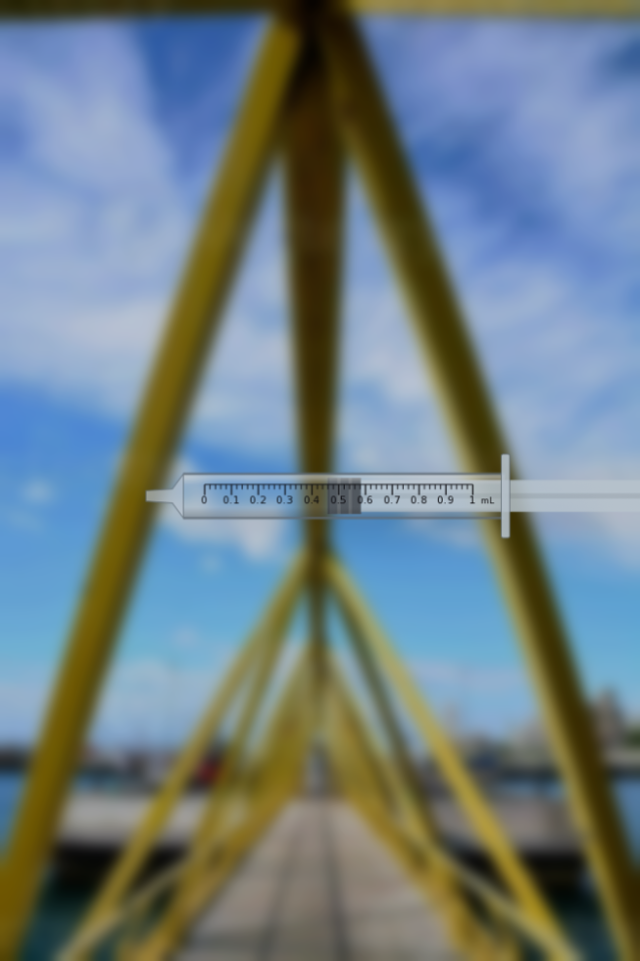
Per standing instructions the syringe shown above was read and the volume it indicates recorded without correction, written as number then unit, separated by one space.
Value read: 0.46 mL
